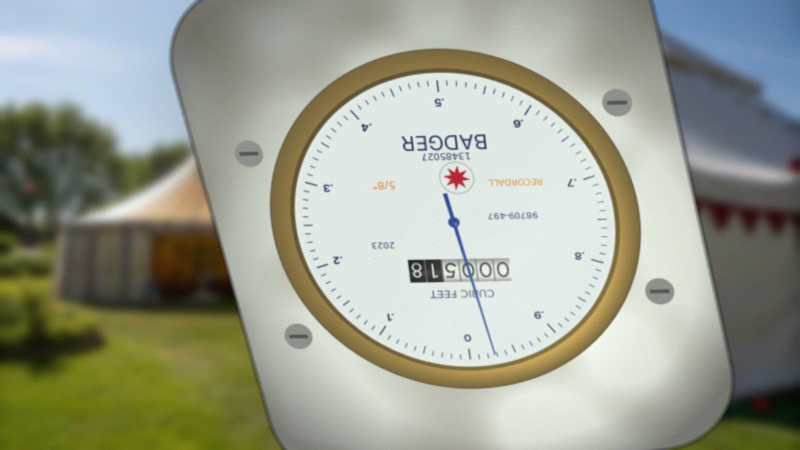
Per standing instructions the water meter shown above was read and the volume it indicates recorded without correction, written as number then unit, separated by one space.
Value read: 517.97 ft³
